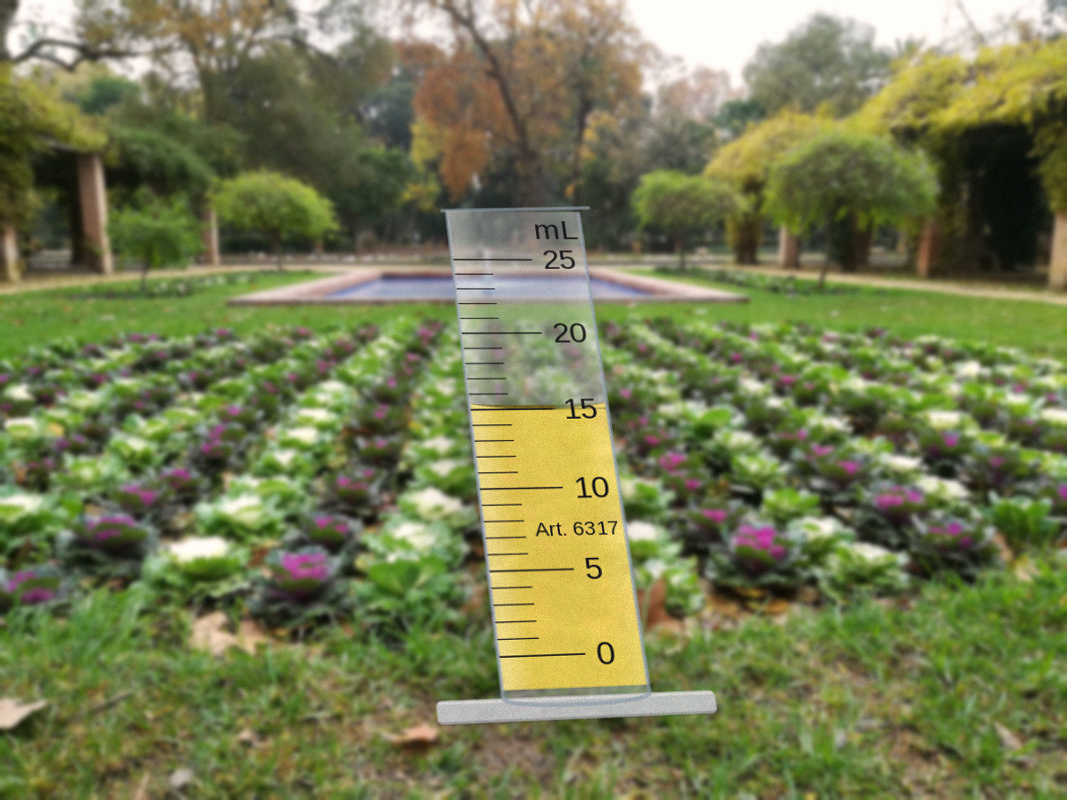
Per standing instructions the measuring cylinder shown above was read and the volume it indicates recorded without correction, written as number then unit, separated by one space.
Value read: 15 mL
